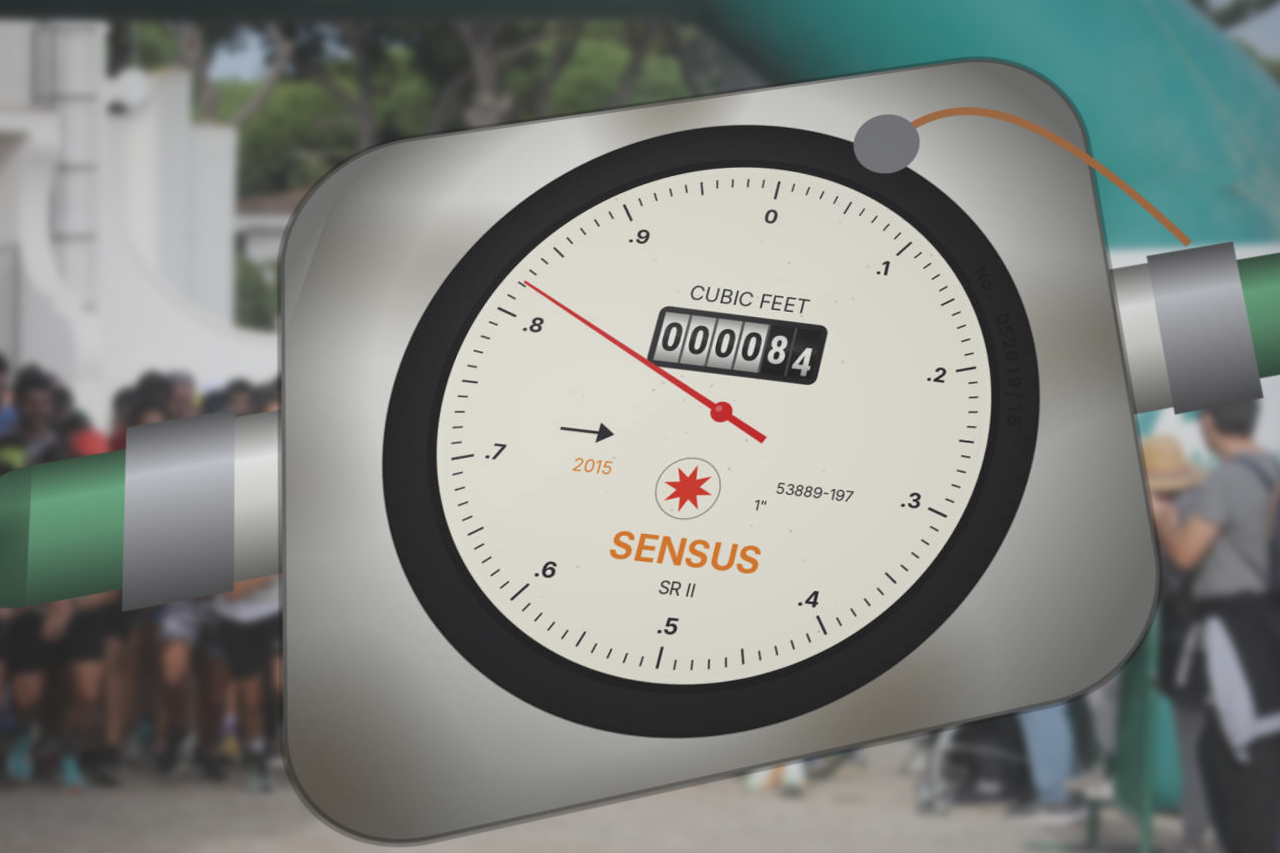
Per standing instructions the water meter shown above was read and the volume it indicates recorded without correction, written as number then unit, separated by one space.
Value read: 83.82 ft³
